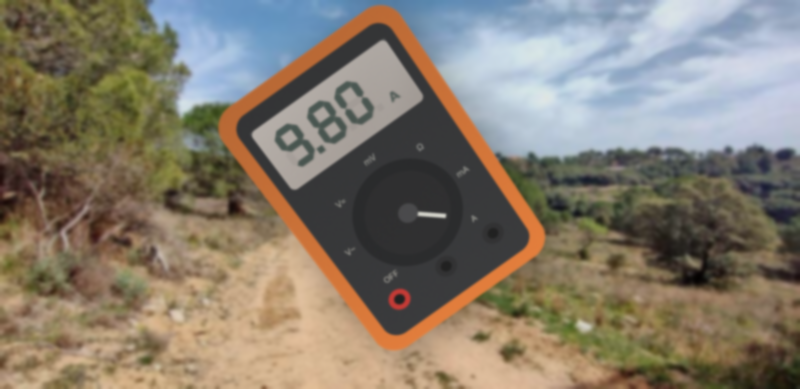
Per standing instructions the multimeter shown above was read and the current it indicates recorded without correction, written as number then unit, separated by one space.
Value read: 9.80 A
